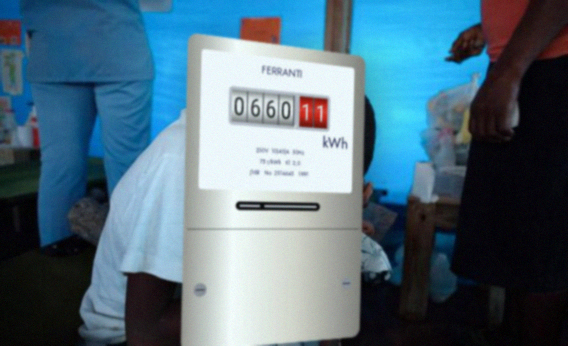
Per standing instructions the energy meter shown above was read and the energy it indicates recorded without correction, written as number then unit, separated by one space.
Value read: 660.11 kWh
